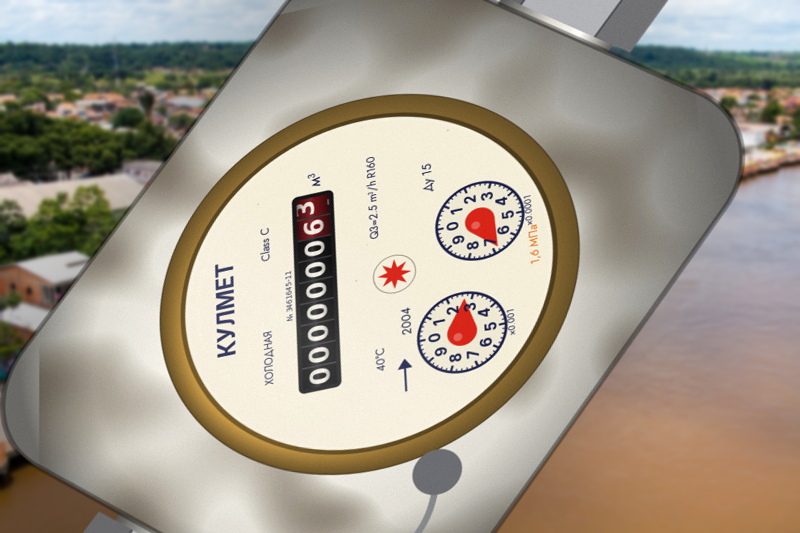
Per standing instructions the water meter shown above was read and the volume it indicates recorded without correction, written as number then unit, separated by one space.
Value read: 0.6326 m³
